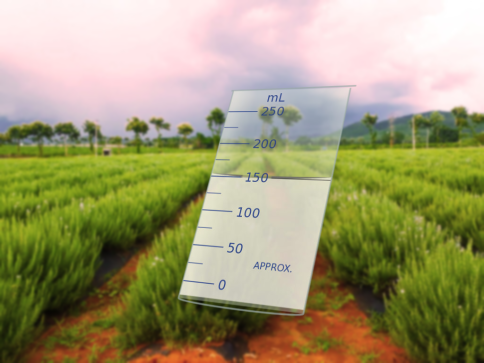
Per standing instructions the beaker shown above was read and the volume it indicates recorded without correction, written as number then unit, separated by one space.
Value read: 150 mL
